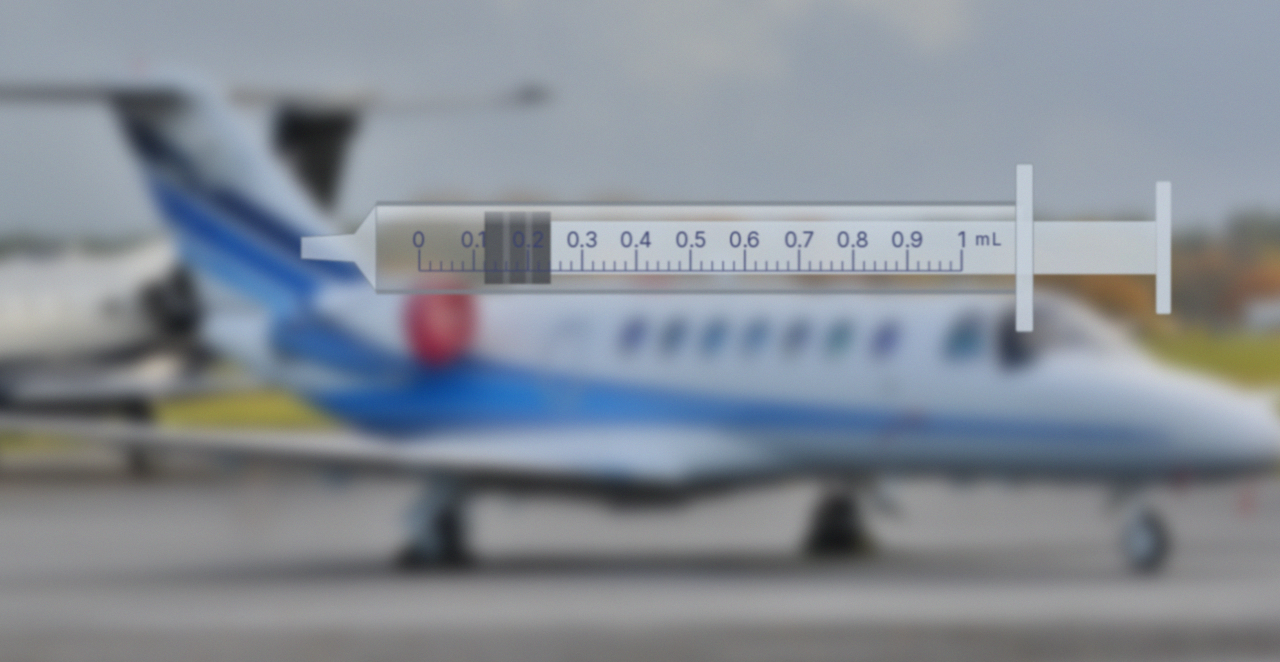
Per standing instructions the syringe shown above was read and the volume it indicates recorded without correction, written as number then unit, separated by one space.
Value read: 0.12 mL
